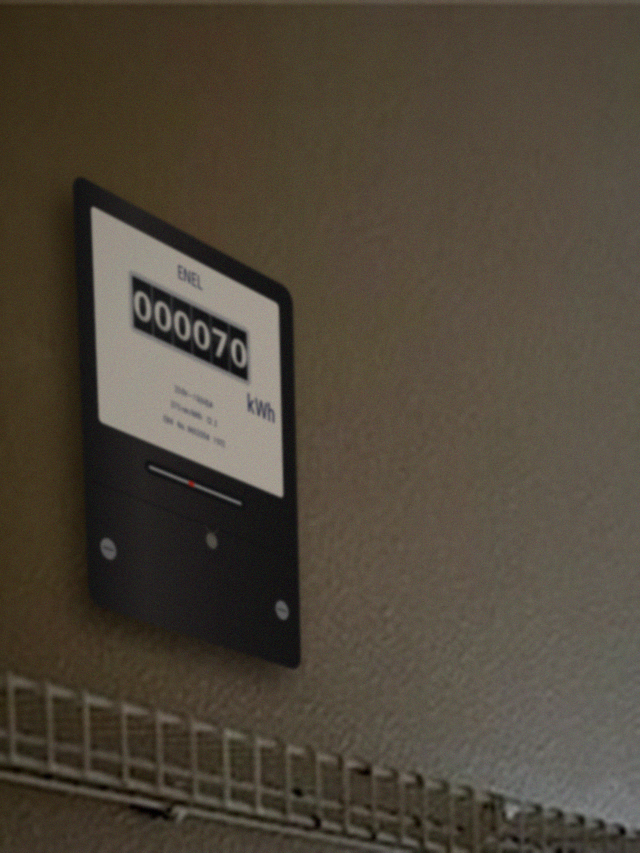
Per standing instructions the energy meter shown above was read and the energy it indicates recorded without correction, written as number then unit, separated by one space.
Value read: 70 kWh
